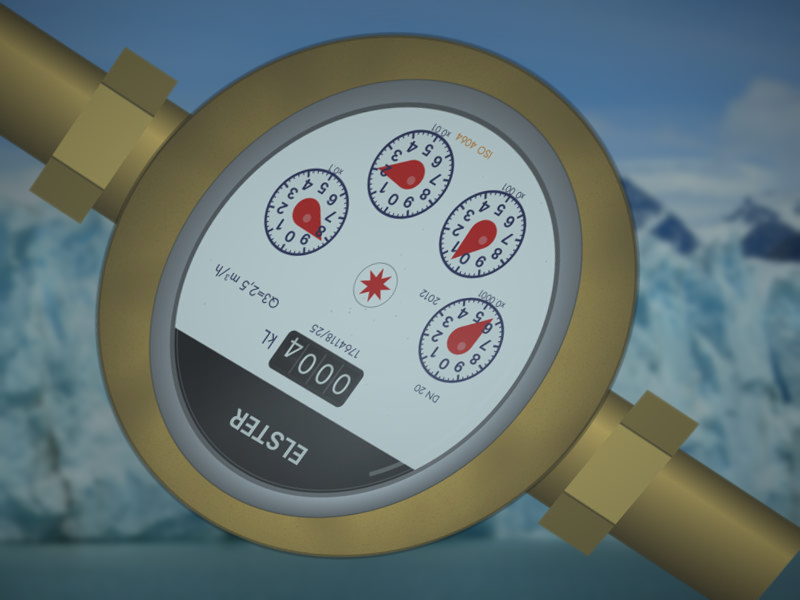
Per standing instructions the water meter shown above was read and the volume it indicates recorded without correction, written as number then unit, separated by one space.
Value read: 3.8205 kL
